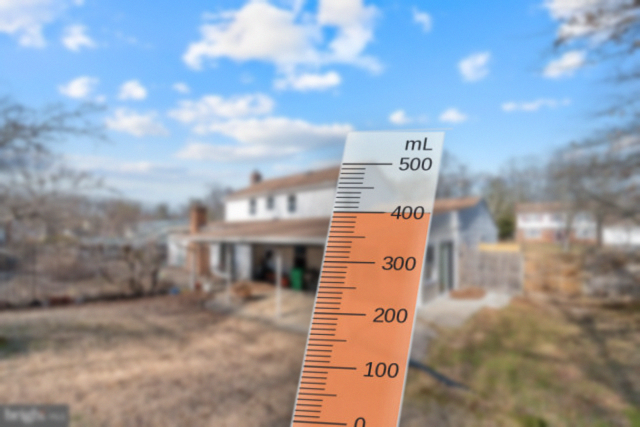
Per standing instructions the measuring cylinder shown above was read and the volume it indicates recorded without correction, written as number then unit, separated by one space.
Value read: 400 mL
